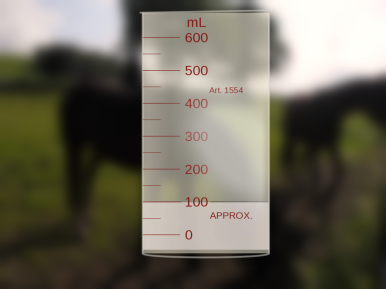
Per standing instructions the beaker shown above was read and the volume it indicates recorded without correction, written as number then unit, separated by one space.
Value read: 100 mL
